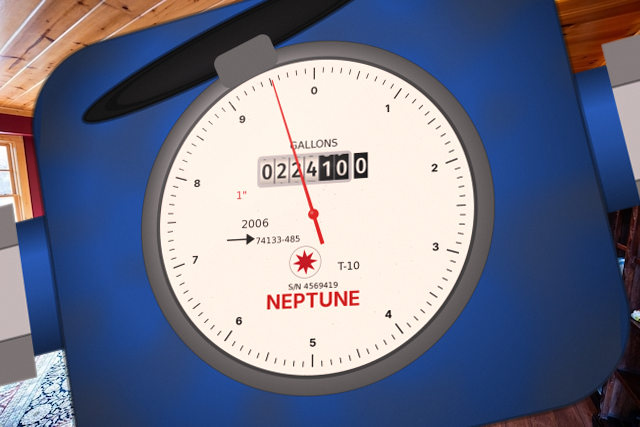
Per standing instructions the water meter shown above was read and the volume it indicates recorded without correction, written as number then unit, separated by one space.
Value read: 224099.5 gal
